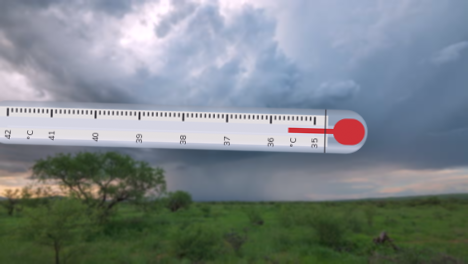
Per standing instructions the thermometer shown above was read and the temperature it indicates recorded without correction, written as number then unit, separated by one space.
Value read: 35.6 °C
